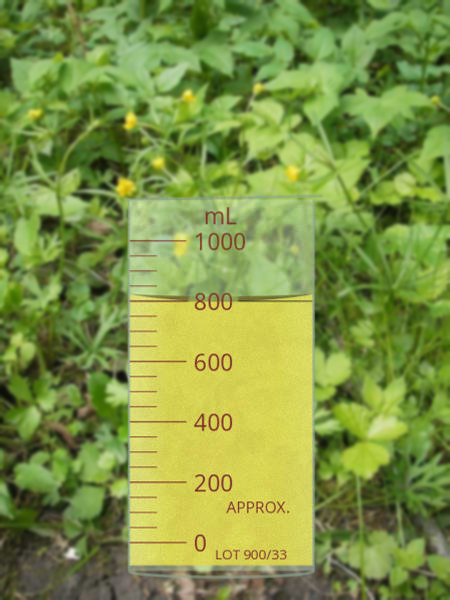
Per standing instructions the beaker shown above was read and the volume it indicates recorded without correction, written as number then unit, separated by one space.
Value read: 800 mL
